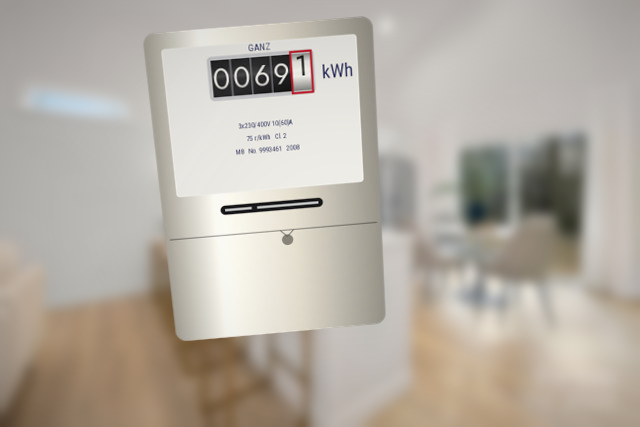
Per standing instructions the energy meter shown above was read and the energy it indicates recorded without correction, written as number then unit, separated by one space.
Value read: 69.1 kWh
